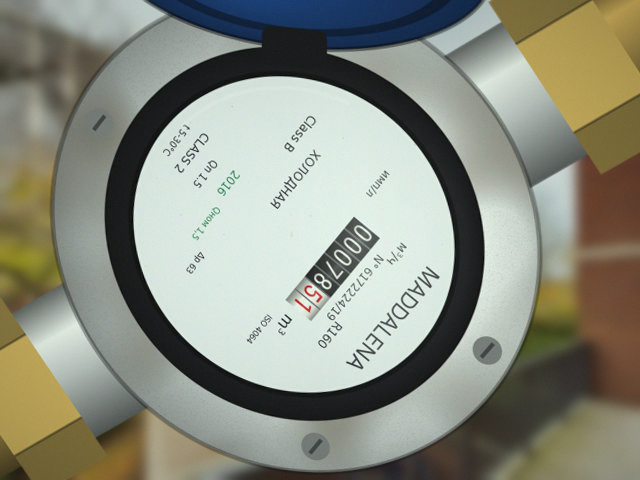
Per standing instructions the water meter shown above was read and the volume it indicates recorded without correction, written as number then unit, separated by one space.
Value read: 78.51 m³
